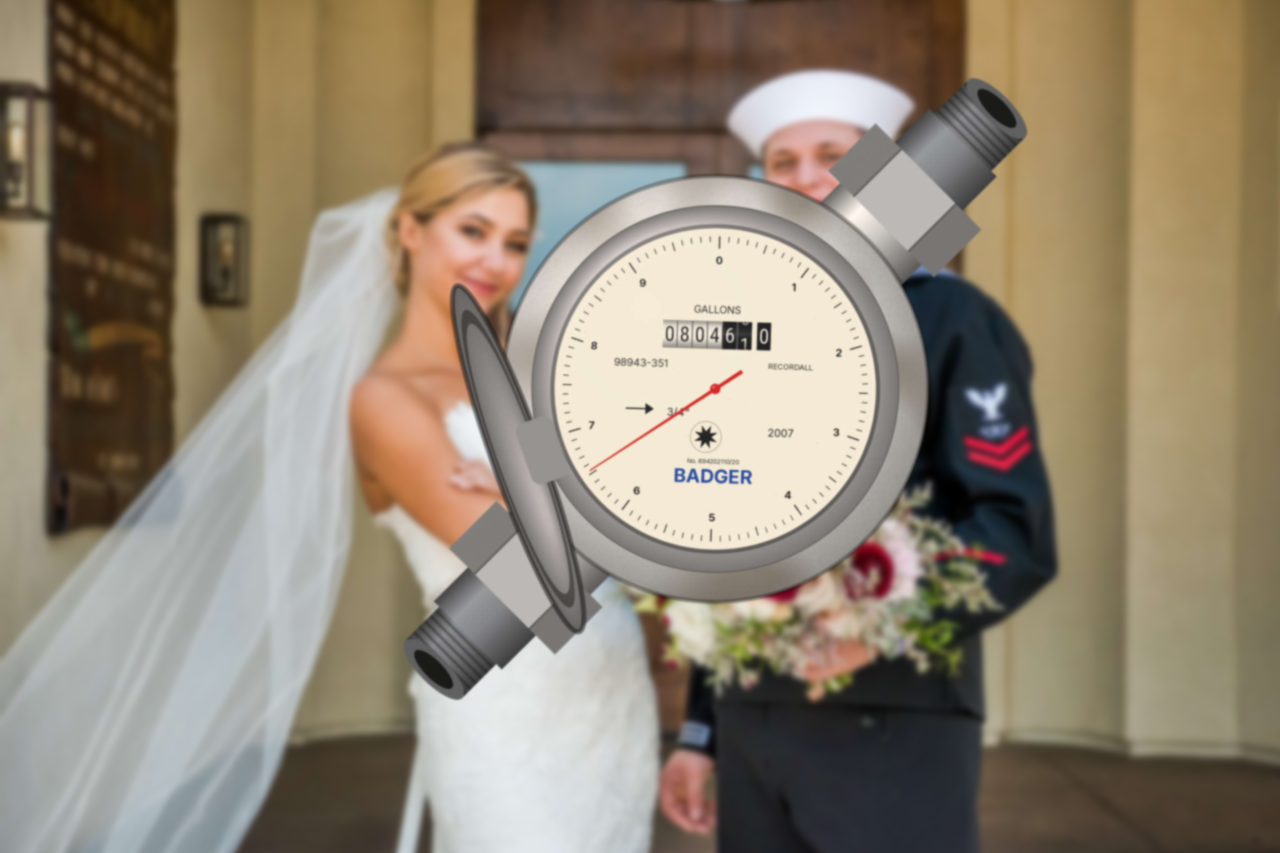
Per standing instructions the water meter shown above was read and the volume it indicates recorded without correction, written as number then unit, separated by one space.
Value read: 804606.5 gal
